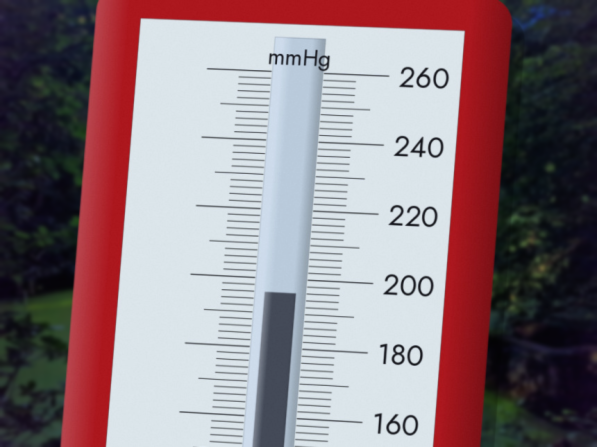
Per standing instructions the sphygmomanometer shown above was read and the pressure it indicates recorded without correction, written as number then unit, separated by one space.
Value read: 196 mmHg
